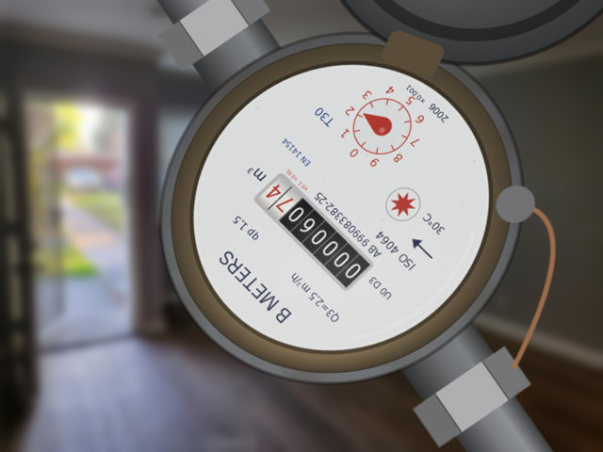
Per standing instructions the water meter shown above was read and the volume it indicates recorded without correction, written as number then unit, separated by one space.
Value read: 60.742 m³
